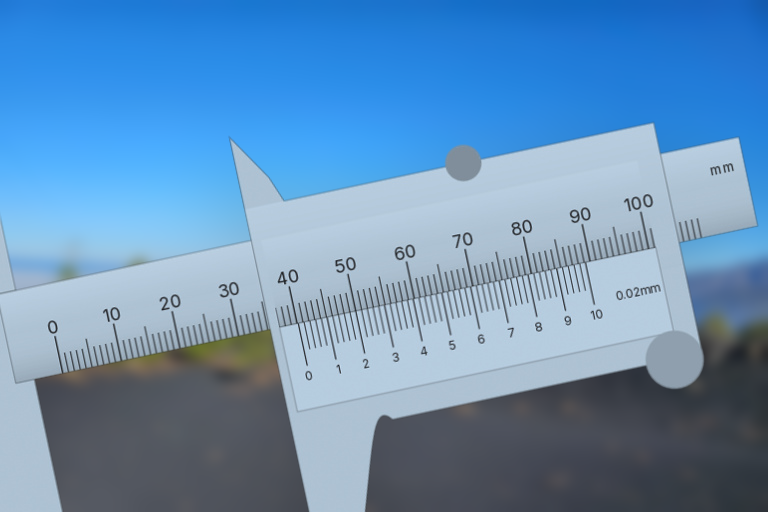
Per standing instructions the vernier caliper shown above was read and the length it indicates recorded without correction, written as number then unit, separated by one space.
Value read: 40.2 mm
